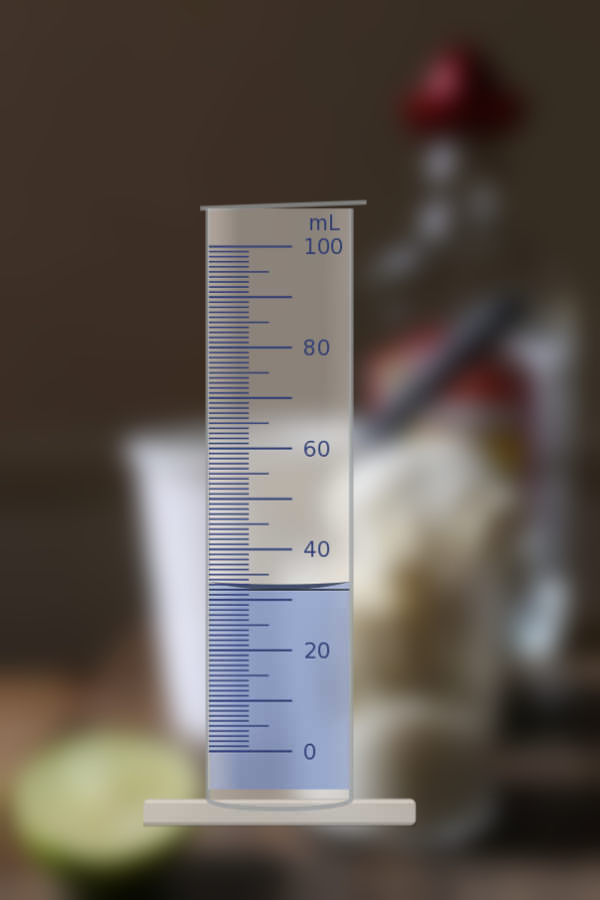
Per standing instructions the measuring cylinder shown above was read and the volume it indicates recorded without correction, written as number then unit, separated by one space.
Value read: 32 mL
